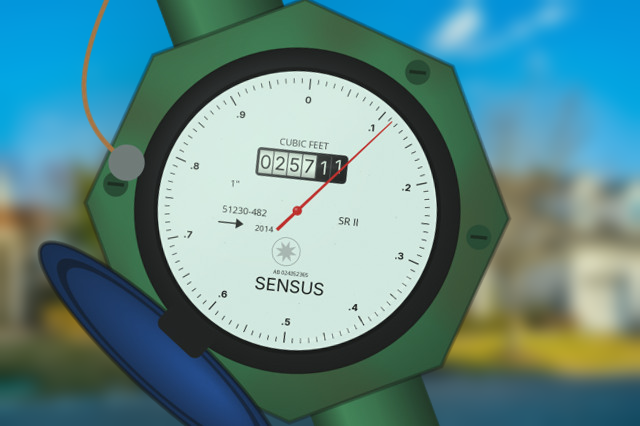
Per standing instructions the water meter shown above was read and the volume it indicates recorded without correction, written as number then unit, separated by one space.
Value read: 25711.11 ft³
